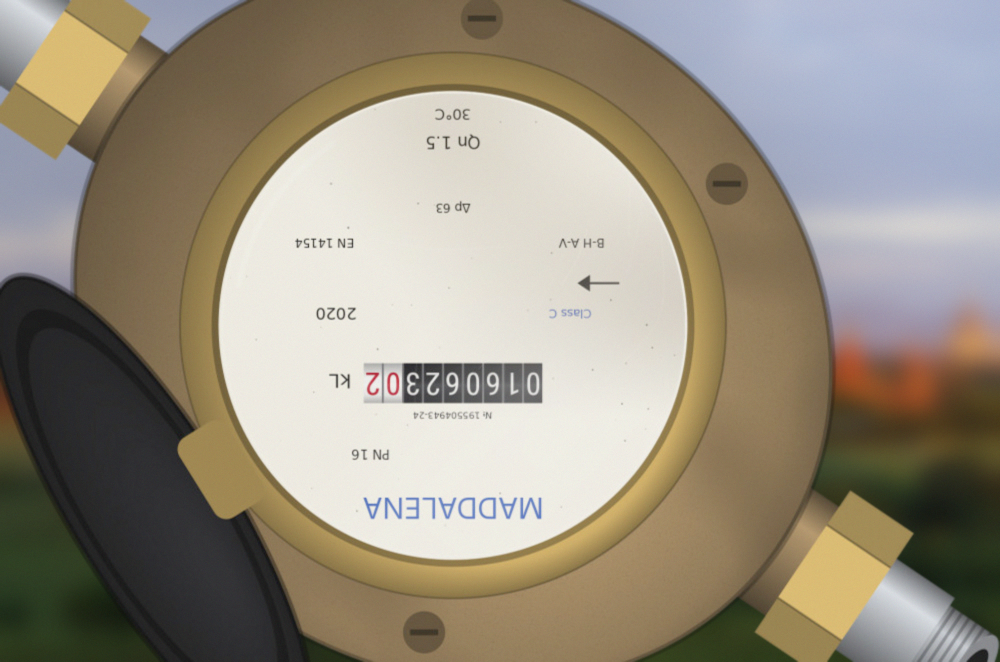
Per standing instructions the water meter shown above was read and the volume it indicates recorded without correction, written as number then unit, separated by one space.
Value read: 160623.02 kL
